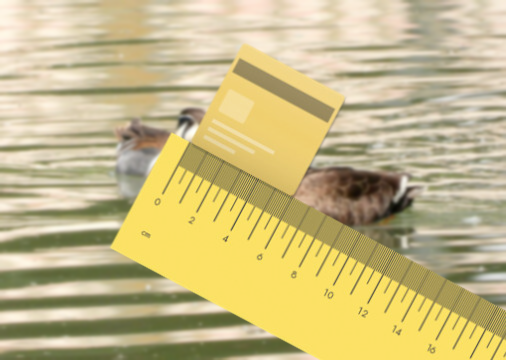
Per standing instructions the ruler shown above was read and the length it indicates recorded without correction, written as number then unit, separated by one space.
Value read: 6 cm
